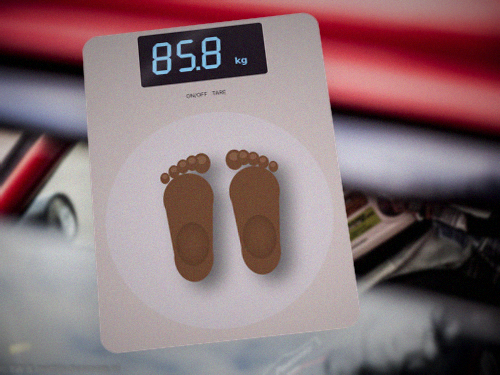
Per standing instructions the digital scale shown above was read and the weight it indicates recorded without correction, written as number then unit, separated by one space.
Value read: 85.8 kg
